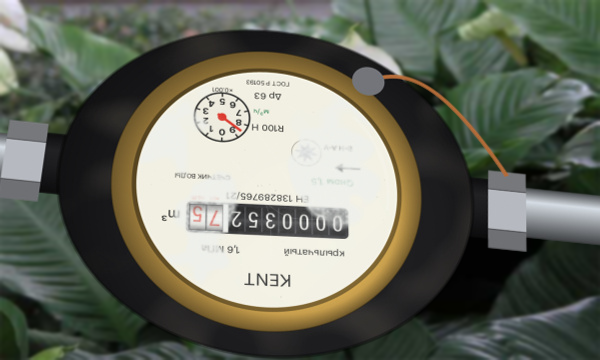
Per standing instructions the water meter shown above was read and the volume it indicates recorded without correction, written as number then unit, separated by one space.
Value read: 352.748 m³
